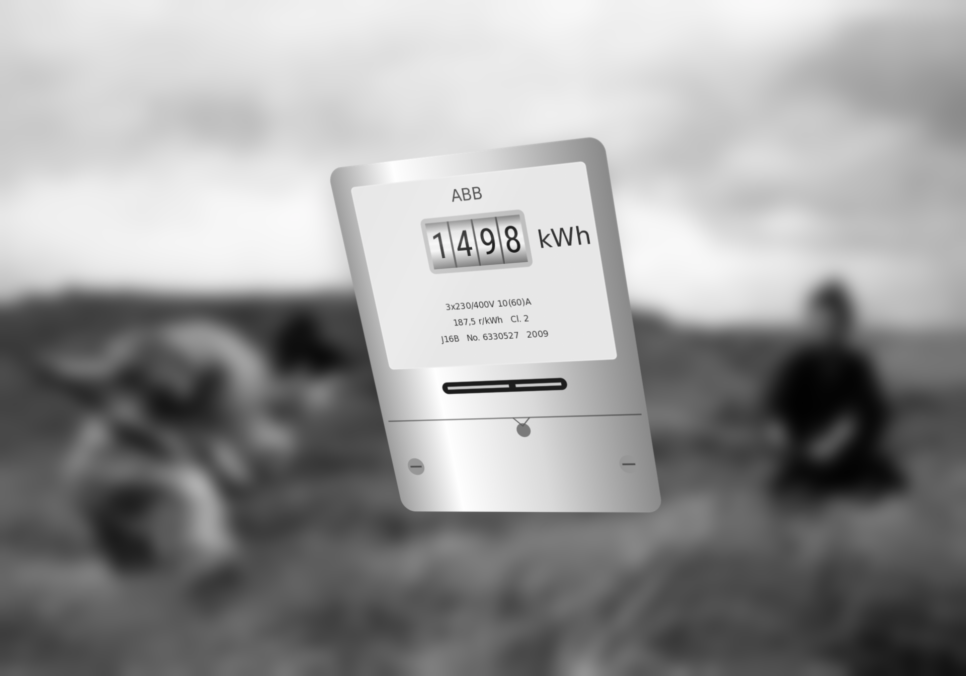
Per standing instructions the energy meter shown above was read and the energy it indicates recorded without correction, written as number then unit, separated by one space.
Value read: 1498 kWh
